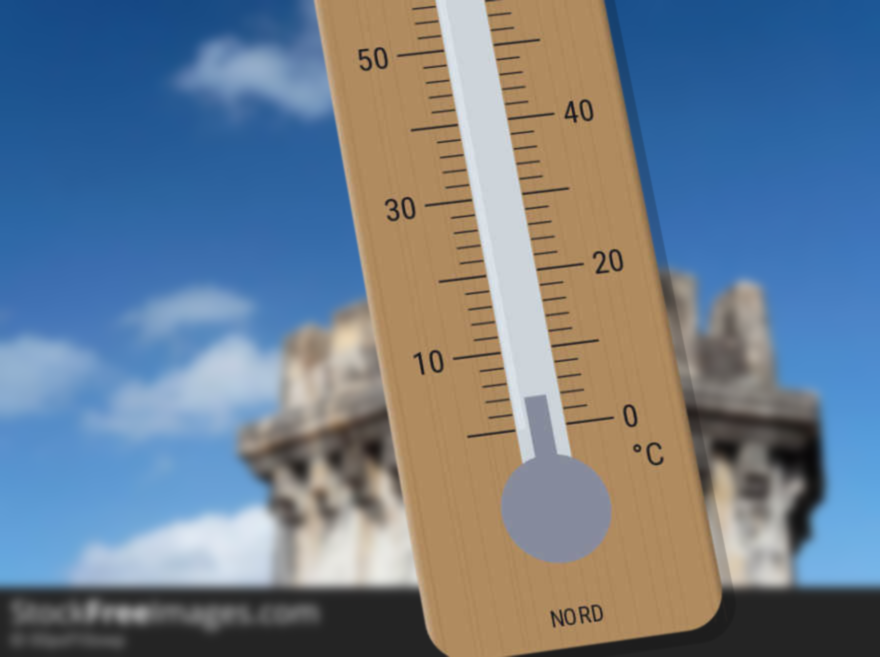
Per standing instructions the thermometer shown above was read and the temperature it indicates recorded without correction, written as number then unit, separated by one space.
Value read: 4 °C
